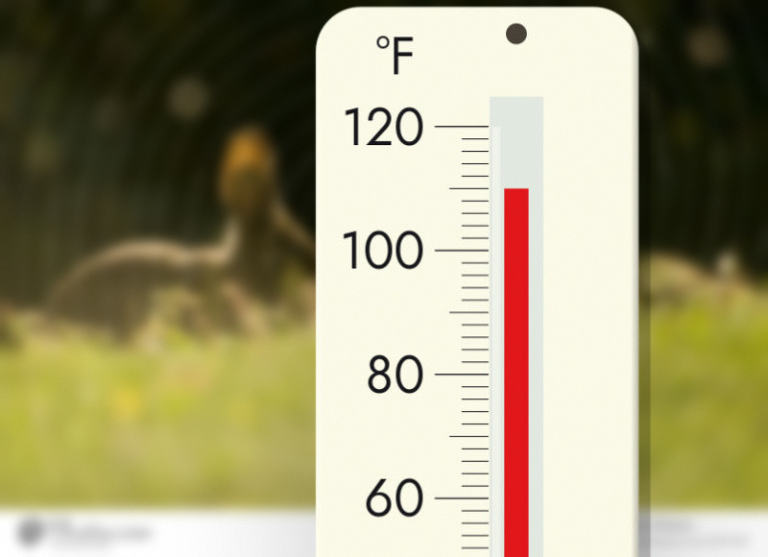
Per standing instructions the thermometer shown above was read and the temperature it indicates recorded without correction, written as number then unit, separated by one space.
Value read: 110 °F
